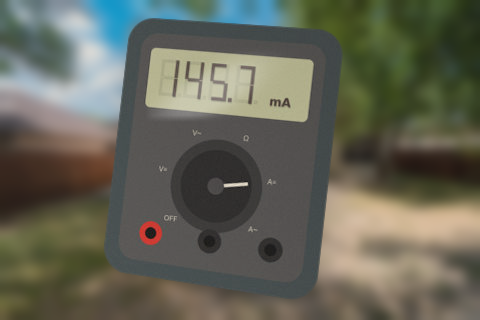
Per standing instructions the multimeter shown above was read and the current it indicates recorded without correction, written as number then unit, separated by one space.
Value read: 145.7 mA
